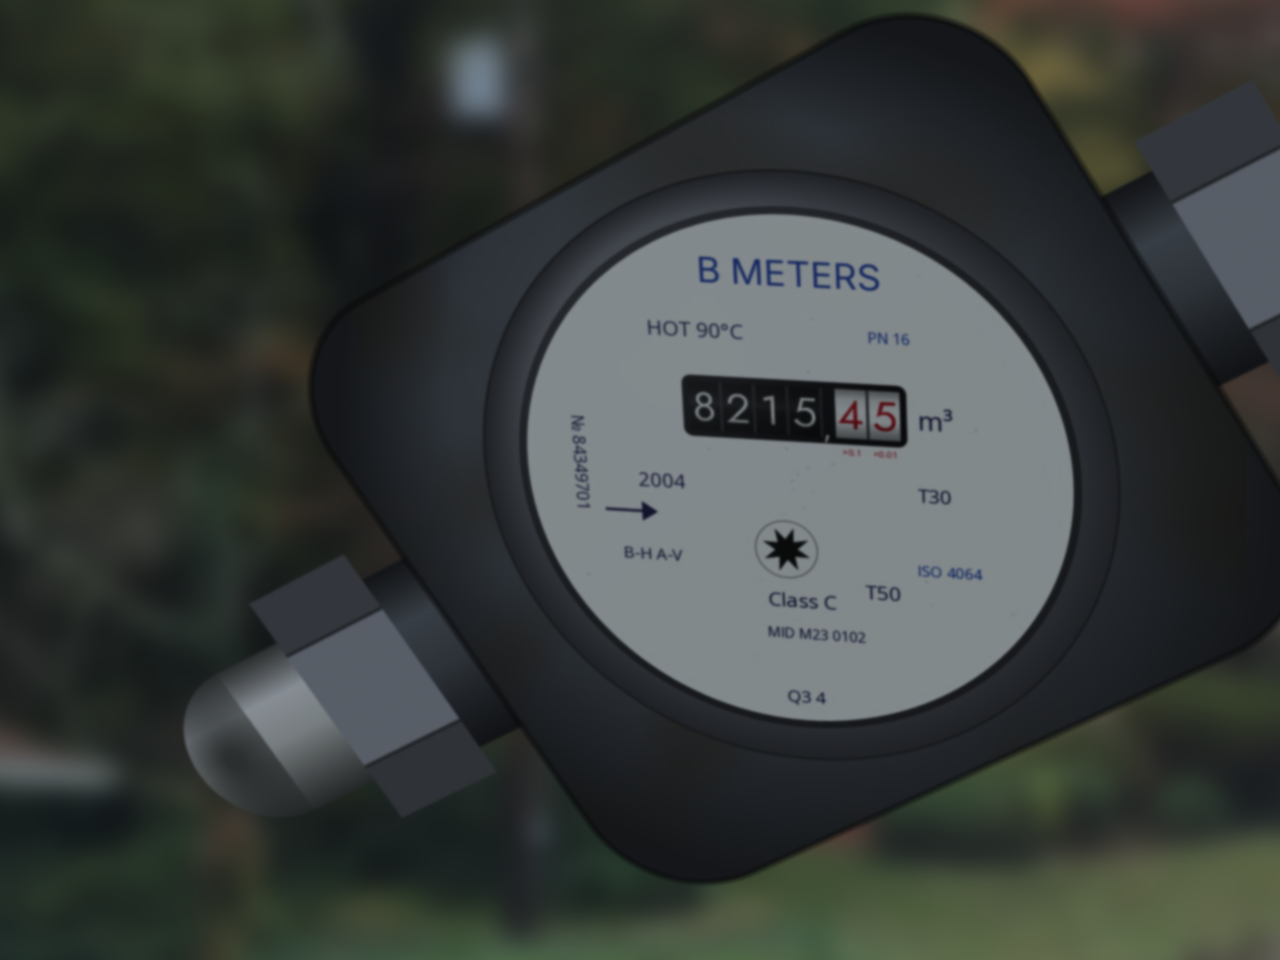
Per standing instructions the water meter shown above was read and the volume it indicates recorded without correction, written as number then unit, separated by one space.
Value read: 8215.45 m³
